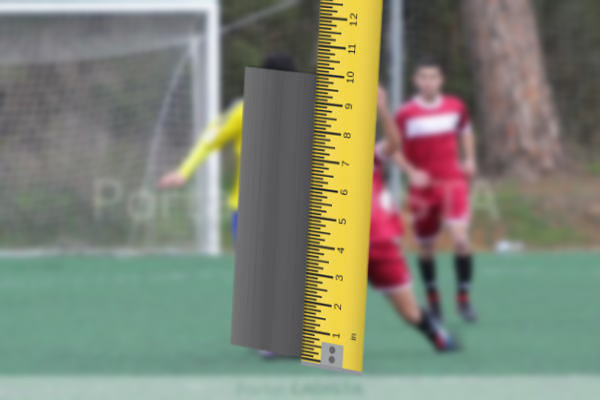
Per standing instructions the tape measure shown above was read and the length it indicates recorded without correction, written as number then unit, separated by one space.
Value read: 10 in
